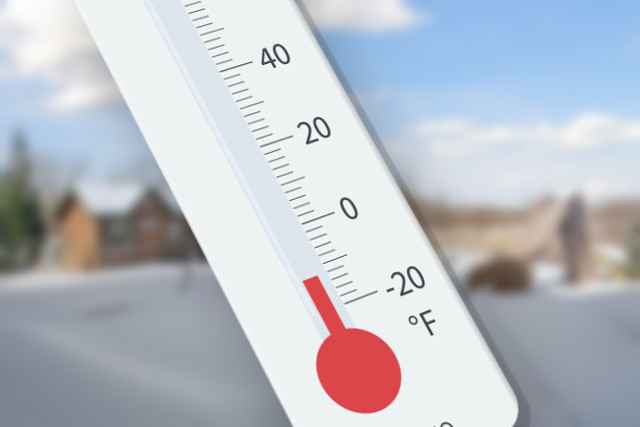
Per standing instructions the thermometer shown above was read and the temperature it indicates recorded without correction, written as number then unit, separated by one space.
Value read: -12 °F
